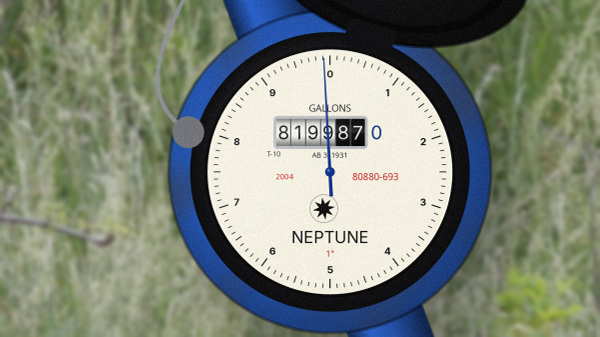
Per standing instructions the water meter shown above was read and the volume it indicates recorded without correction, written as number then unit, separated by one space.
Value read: 8199869.9 gal
